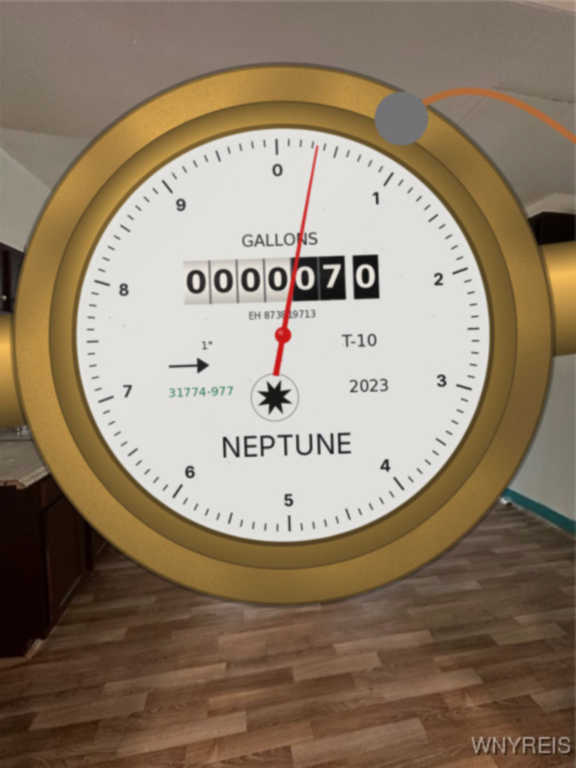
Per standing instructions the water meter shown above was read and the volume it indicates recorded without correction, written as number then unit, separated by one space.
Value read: 70.3 gal
